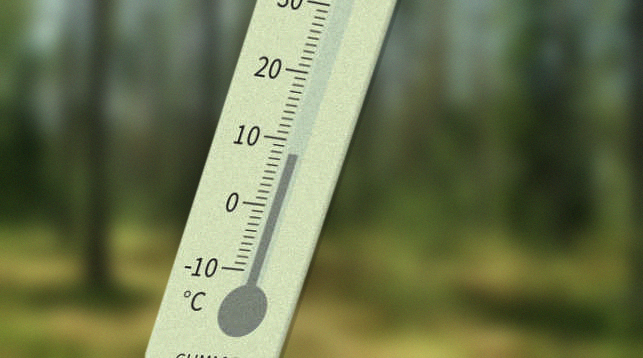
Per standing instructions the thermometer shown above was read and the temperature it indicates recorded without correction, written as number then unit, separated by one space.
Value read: 8 °C
